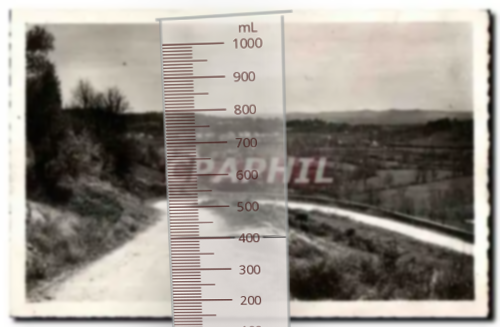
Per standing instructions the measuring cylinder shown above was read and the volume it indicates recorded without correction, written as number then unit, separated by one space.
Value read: 400 mL
